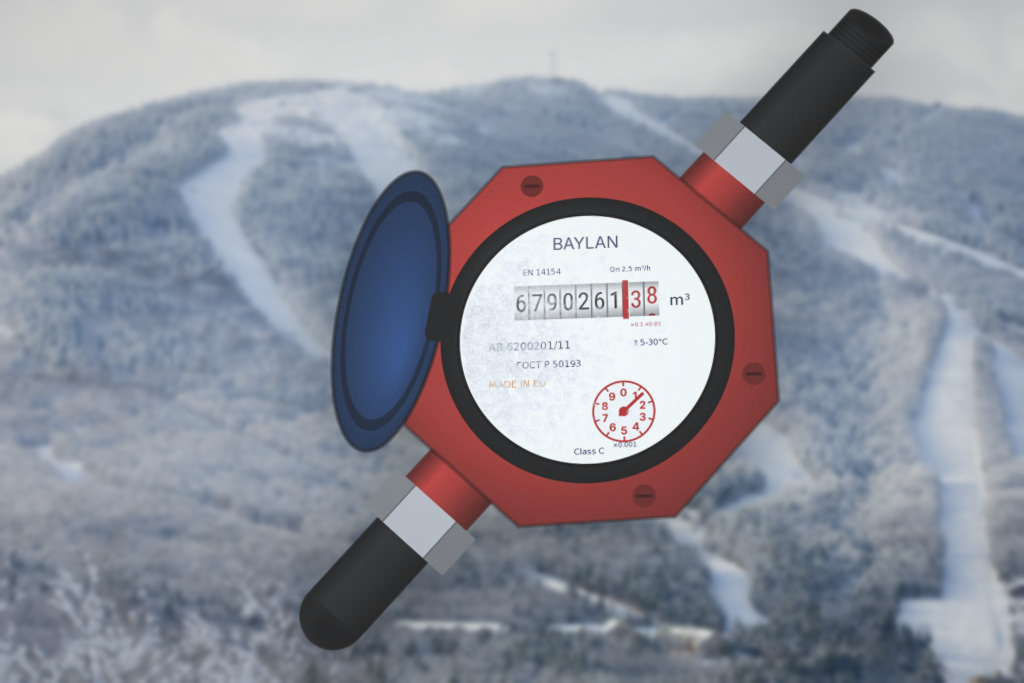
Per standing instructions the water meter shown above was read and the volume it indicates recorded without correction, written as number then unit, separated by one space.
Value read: 6790261.381 m³
